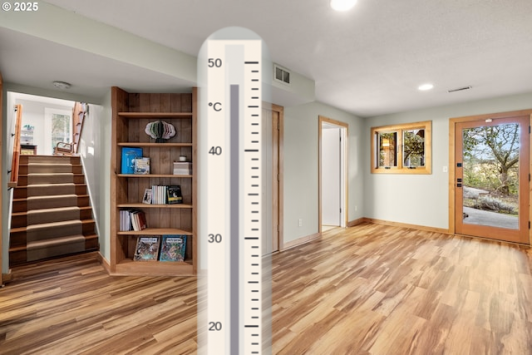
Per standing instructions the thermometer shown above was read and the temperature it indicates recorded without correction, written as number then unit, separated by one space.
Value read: 47.5 °C
